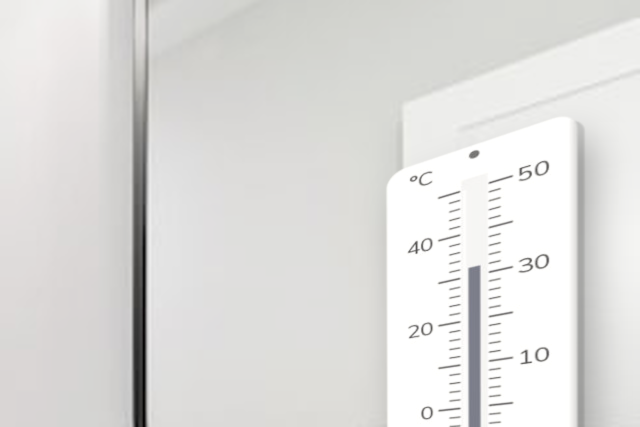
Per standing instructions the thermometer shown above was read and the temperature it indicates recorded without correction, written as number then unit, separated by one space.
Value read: 32 °C
